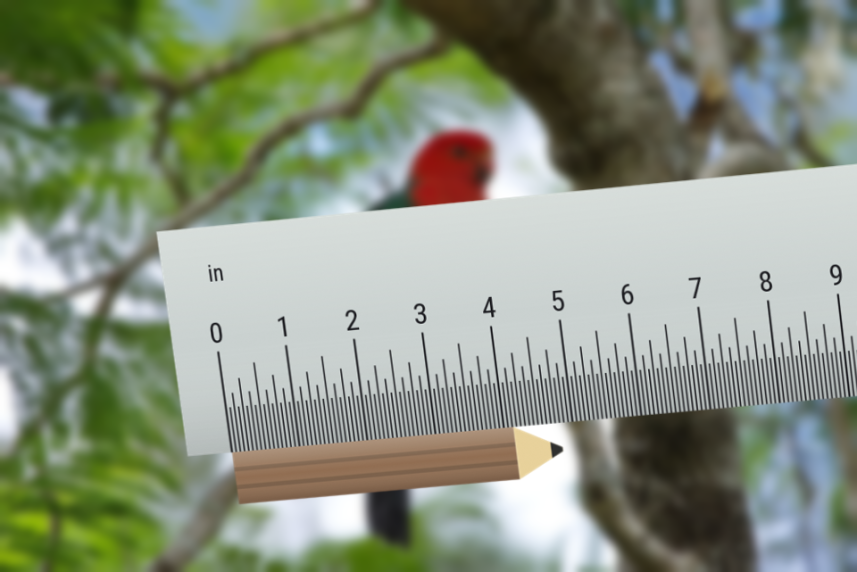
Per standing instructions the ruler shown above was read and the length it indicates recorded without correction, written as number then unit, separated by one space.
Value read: 4.8125 in
